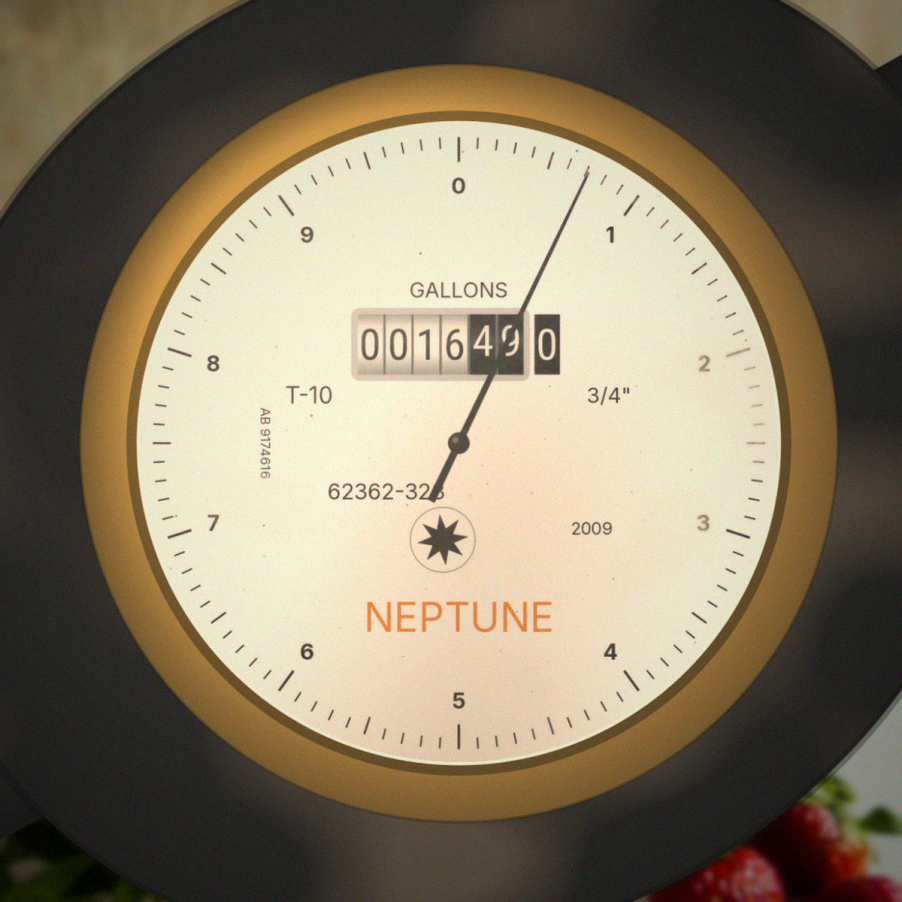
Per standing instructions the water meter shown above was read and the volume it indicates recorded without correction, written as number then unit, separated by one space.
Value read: 16490.7 gal
